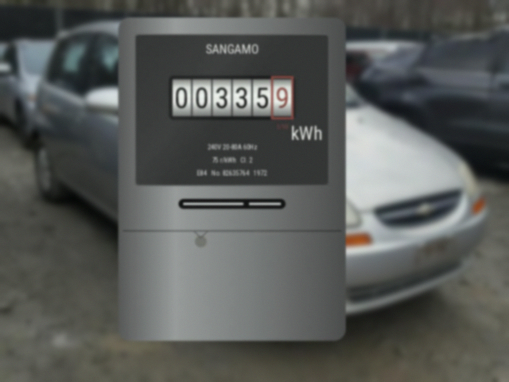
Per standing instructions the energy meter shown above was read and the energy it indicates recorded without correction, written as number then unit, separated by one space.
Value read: 335.9 kWh
